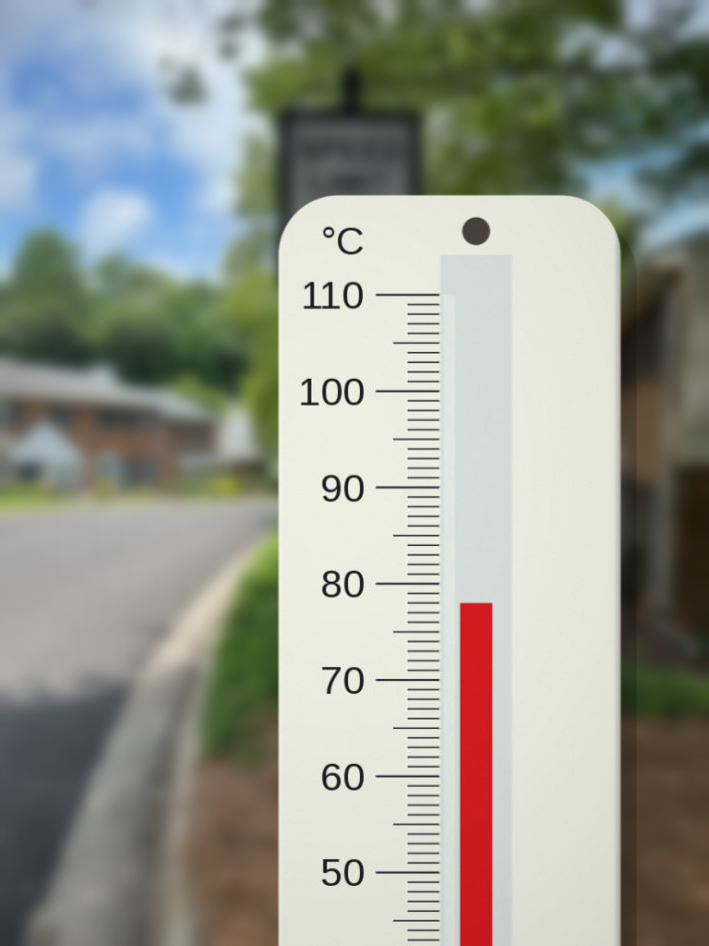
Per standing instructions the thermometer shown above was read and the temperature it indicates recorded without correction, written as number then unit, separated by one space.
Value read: 78 °C
